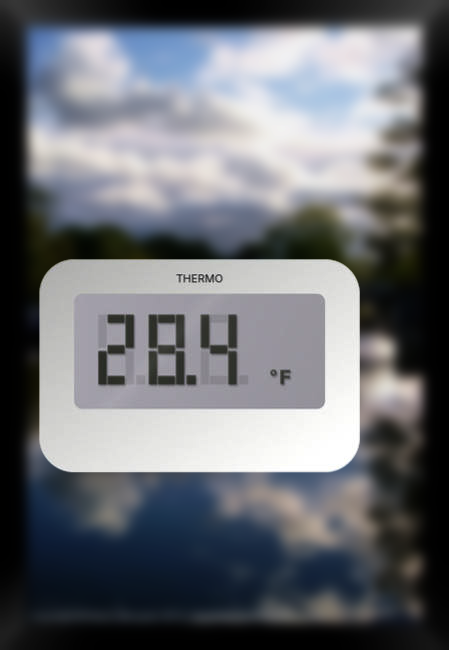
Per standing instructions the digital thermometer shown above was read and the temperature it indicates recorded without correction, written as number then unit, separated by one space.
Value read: 28.4 °F
